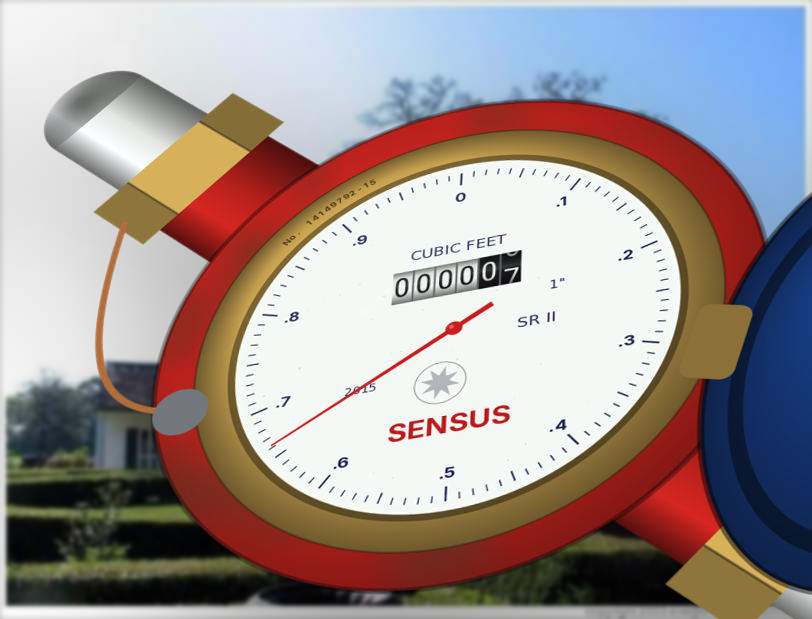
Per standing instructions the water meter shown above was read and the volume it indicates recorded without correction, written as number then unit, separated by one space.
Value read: 6.66 ft³
